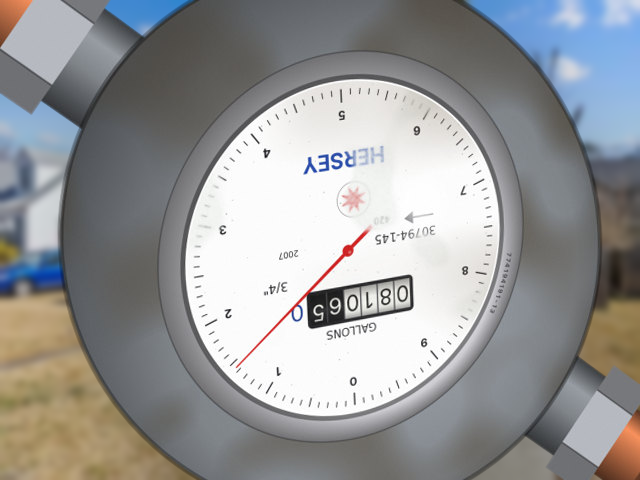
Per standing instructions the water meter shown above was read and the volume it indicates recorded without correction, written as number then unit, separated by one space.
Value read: 810651.4 gal
